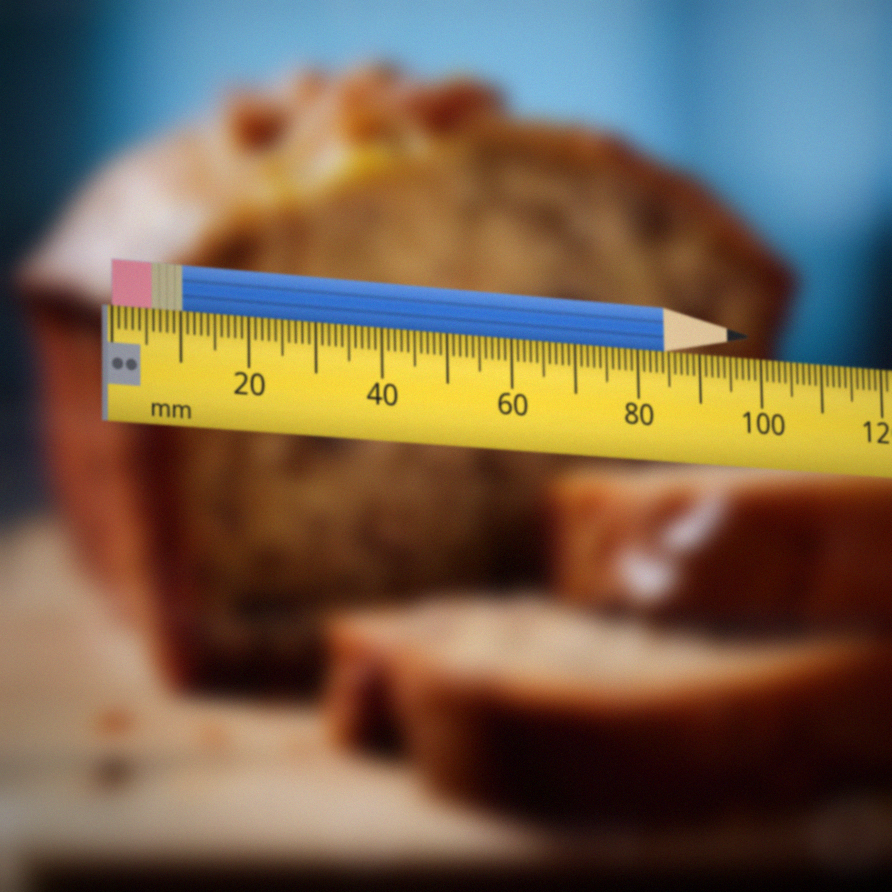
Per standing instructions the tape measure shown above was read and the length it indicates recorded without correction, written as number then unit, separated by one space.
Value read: 98 mm
